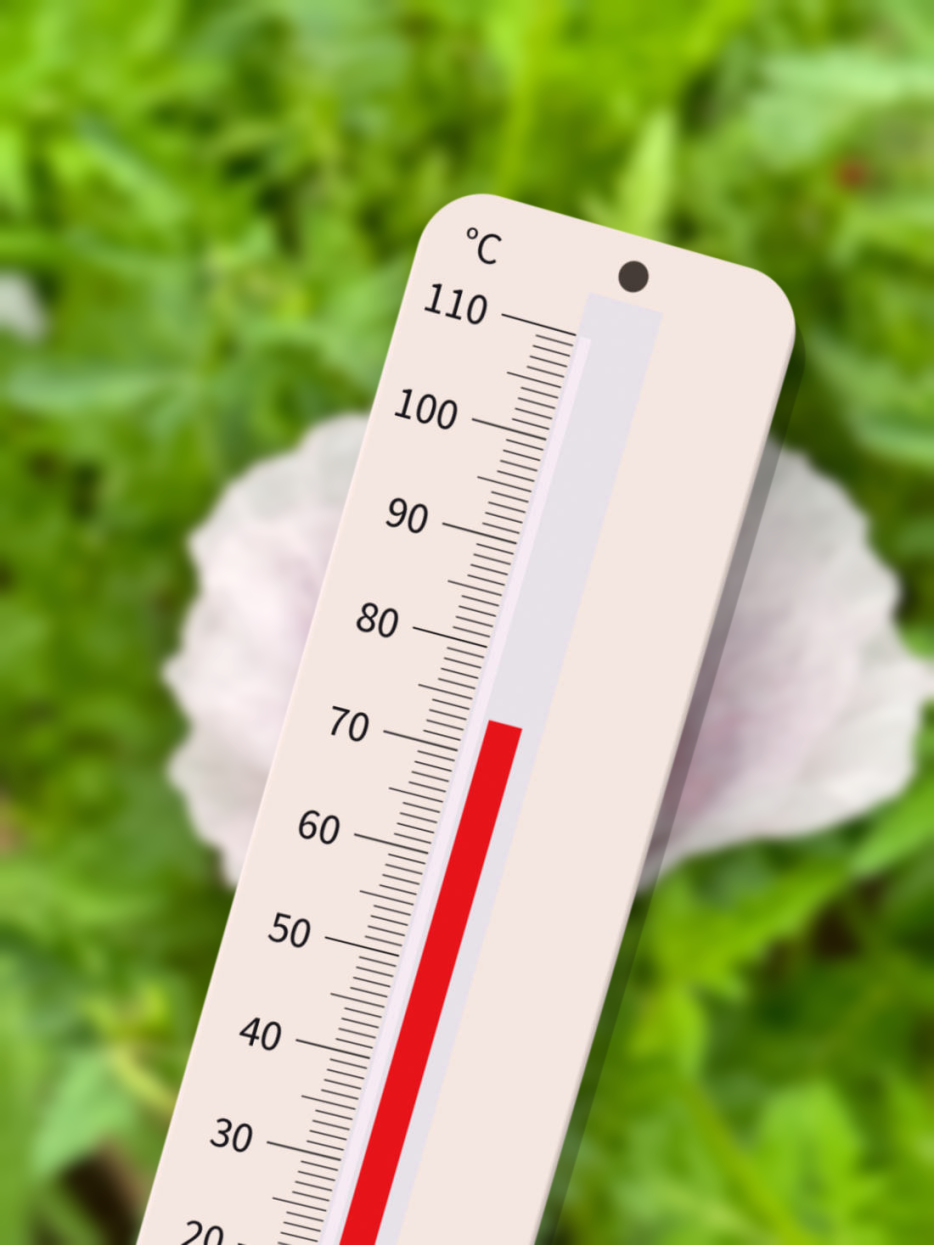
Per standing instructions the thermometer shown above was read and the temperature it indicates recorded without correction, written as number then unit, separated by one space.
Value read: 73.5 °C
